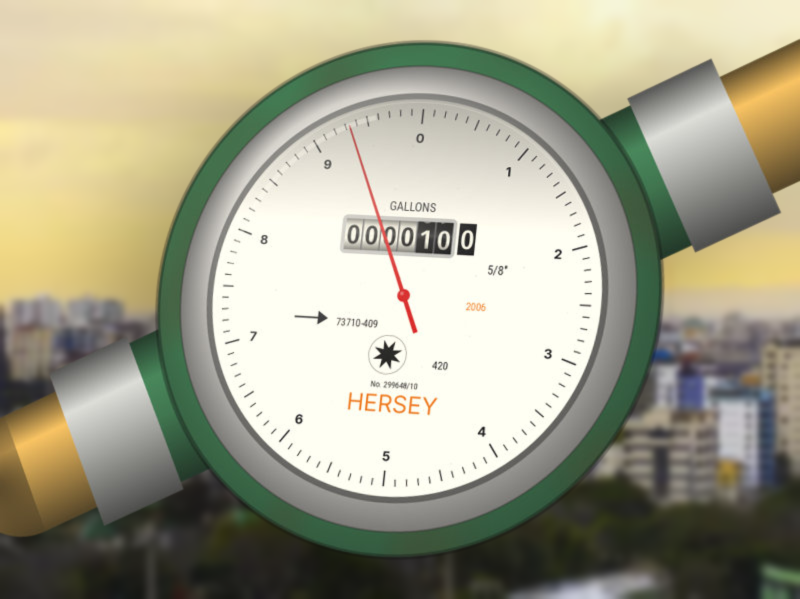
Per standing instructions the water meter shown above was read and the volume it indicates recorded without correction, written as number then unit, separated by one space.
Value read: 99.3 gal
